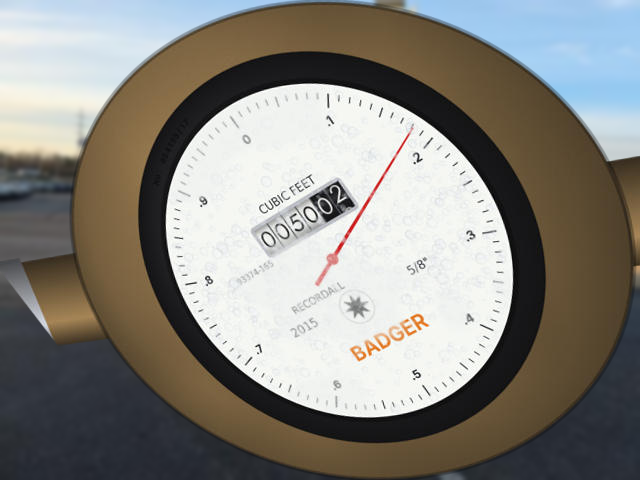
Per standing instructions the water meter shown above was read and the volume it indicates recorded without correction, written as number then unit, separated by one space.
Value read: 5002.18 ft³
